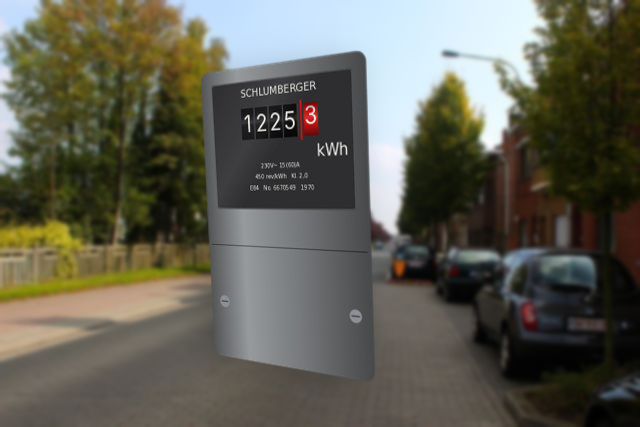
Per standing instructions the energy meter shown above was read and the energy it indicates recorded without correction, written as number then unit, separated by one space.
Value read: 1225.3 kWh
